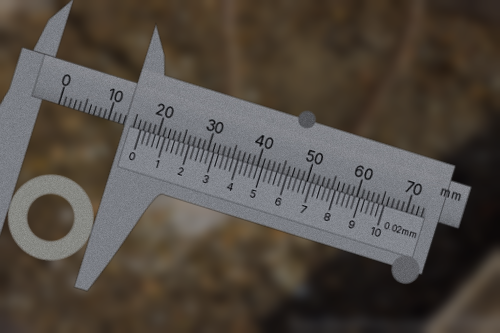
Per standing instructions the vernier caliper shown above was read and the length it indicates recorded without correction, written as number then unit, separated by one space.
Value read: 16.5 mm
